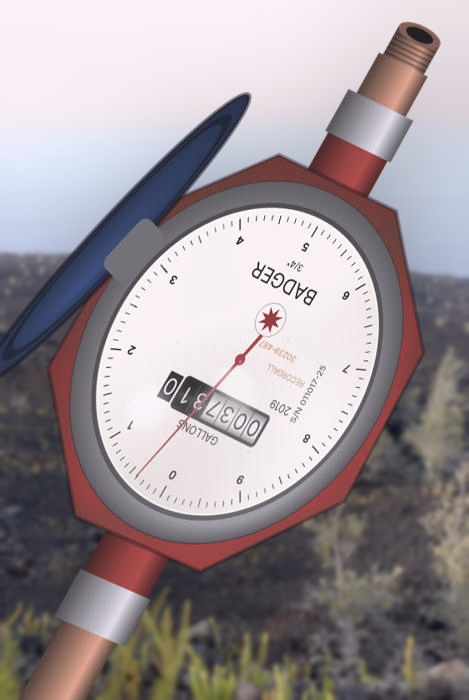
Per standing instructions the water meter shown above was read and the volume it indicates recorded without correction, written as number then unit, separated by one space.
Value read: 37310.4 gal
